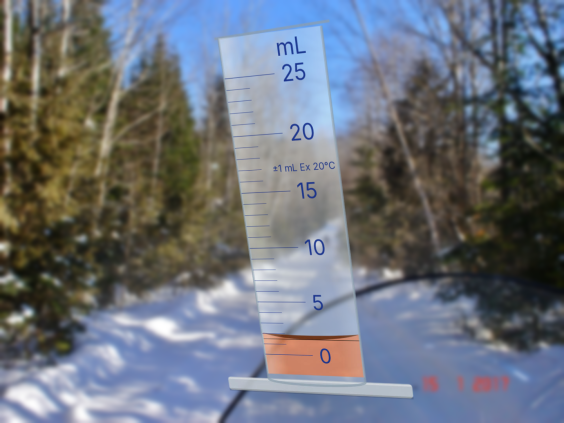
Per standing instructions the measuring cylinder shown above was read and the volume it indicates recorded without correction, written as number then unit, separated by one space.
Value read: 1.5 mL
